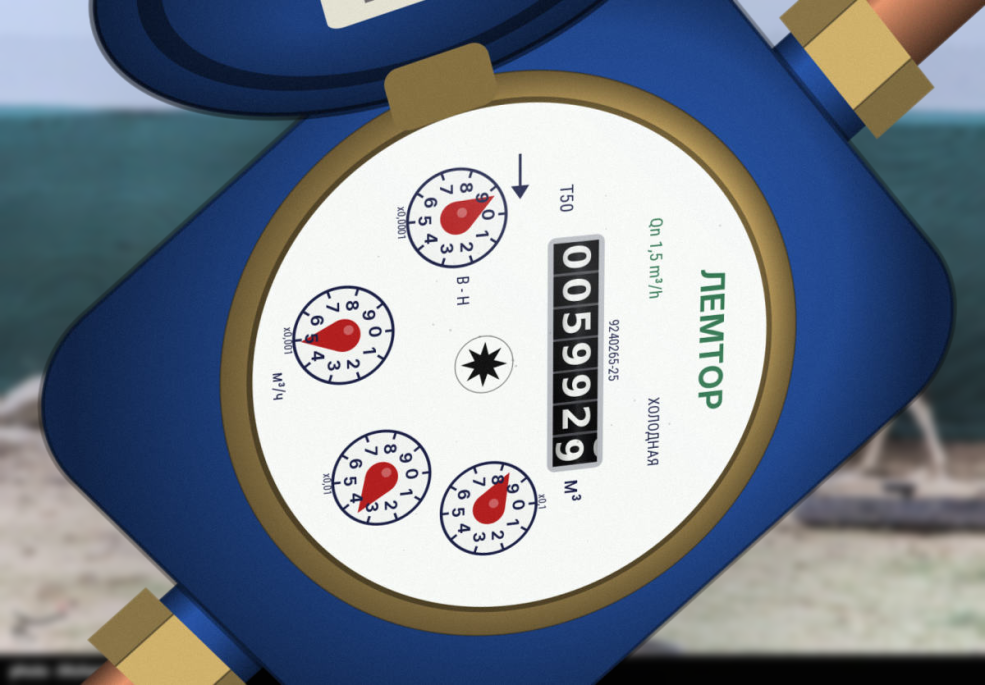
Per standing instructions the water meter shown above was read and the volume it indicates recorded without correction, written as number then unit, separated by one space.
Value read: 59928.8349 m³
